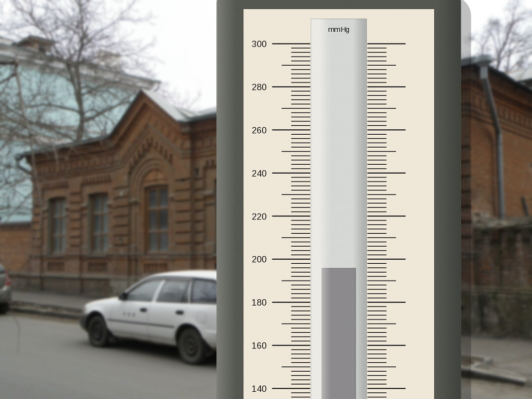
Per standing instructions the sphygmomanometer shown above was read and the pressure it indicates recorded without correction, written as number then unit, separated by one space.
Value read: 196 mmHg
